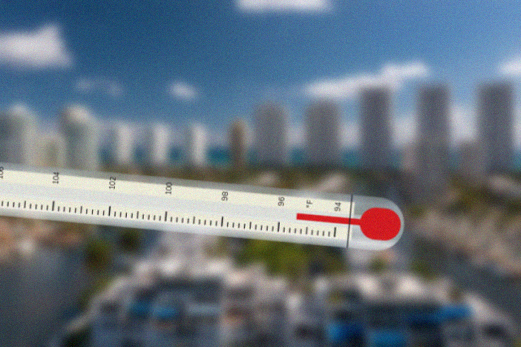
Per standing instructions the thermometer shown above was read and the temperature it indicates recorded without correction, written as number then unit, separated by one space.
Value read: 95.4 °F
